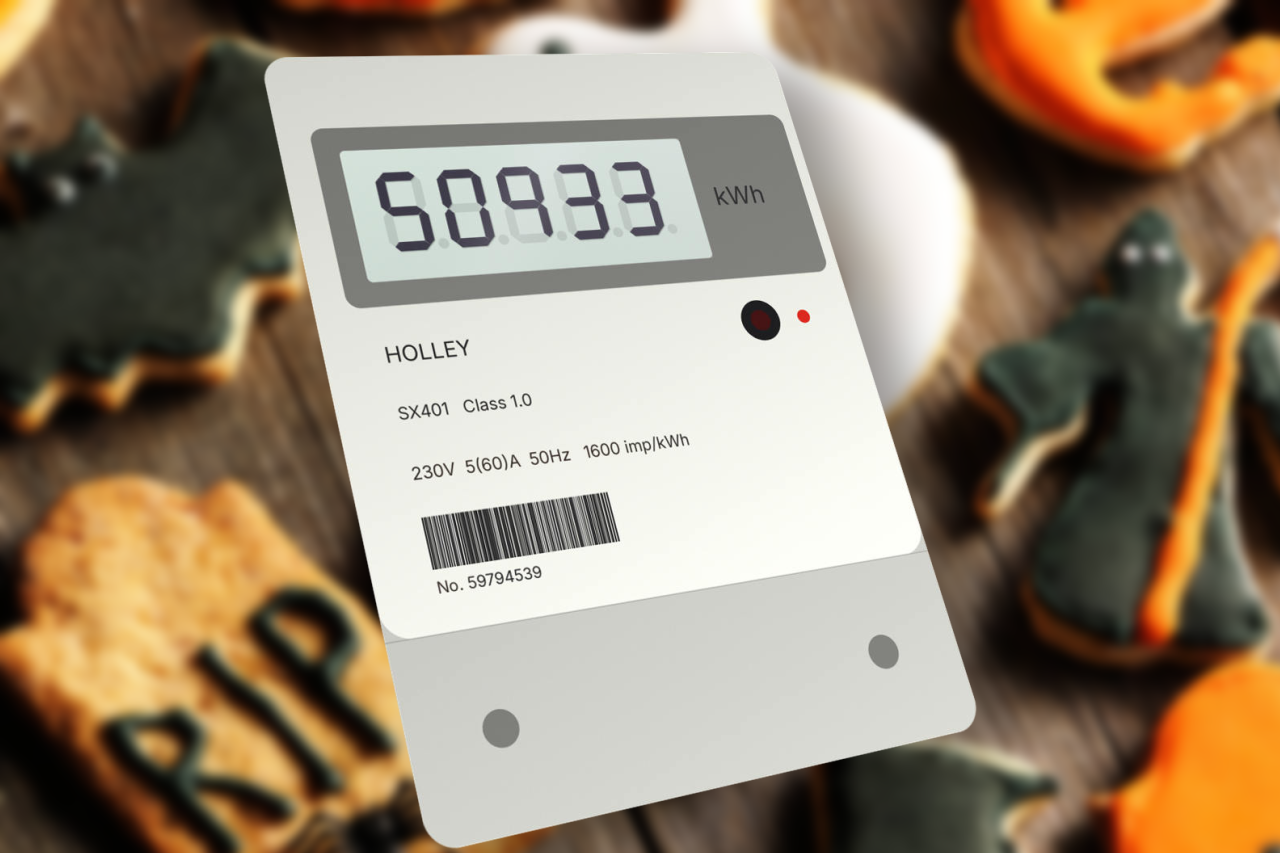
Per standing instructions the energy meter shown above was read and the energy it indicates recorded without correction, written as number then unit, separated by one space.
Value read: 50933 kWh
